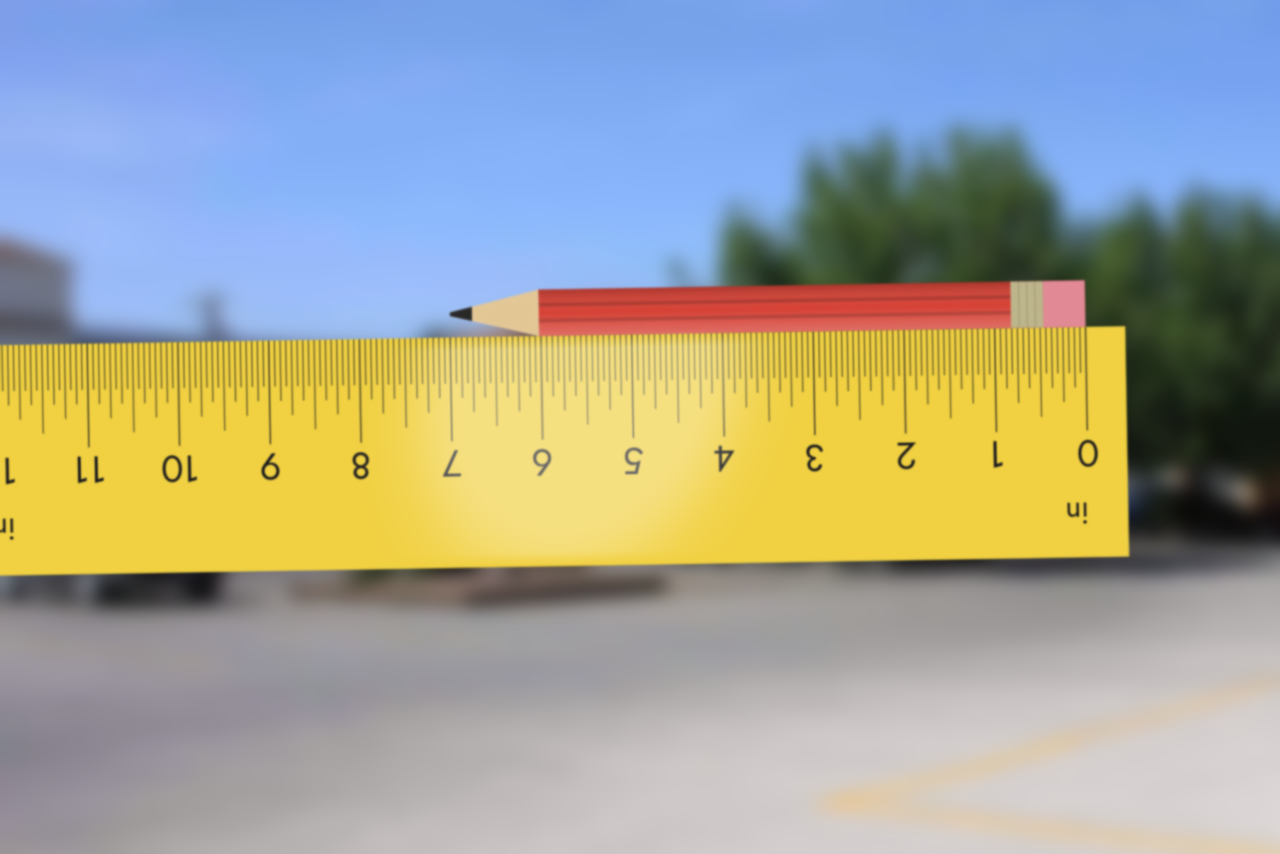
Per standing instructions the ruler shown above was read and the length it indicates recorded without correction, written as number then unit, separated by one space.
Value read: 7 in
